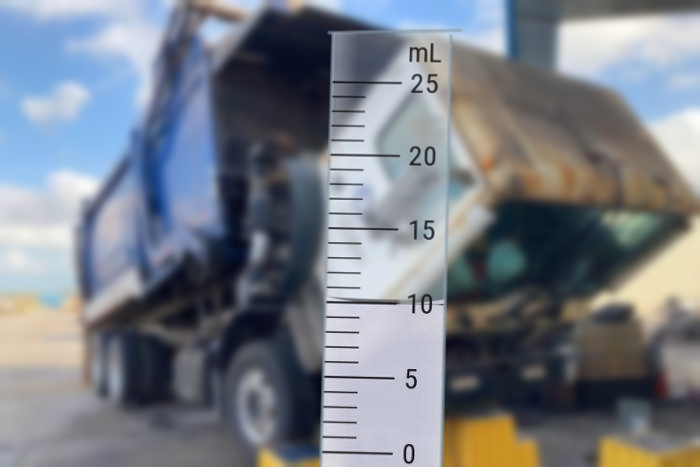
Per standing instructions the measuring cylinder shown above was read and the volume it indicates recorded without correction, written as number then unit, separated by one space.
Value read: 10 mL
